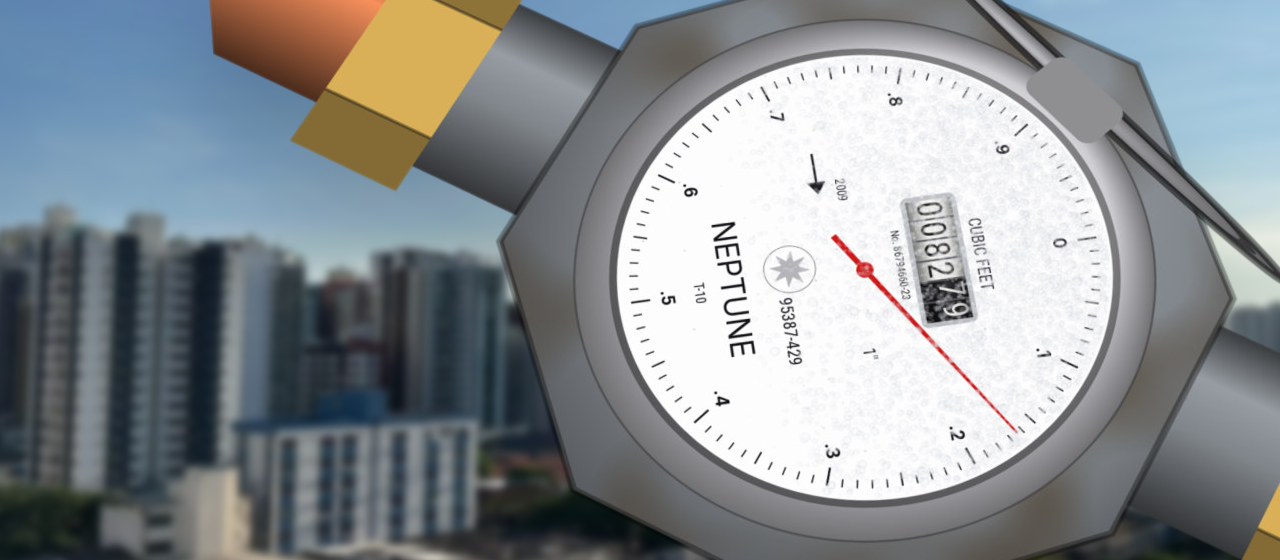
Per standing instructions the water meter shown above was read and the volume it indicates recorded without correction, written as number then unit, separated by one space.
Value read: 8279.16 ft³
